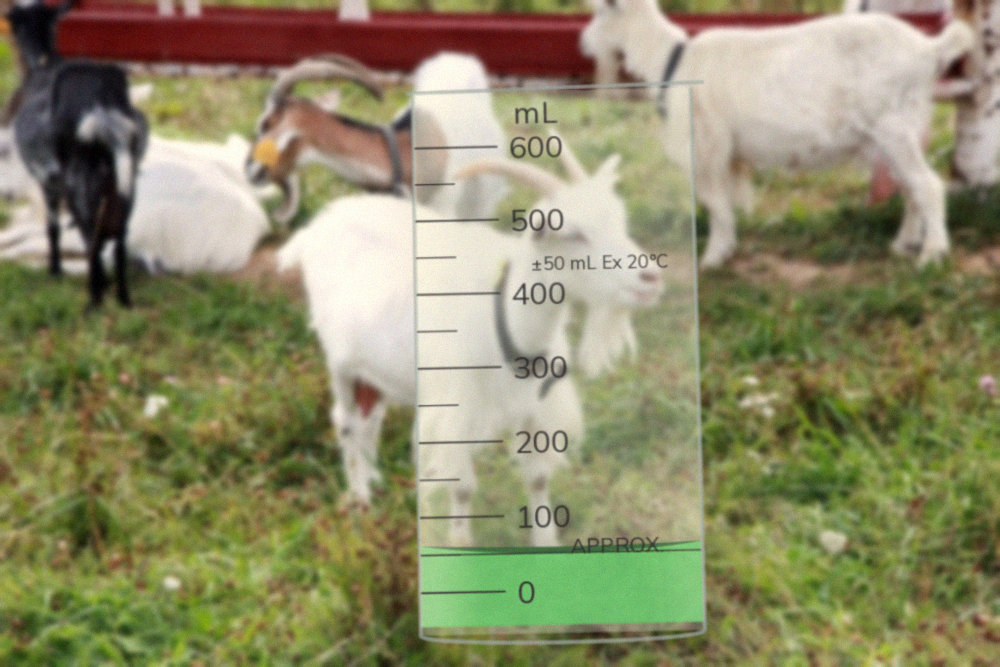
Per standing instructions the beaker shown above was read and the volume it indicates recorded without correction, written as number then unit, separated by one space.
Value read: 50 mL
